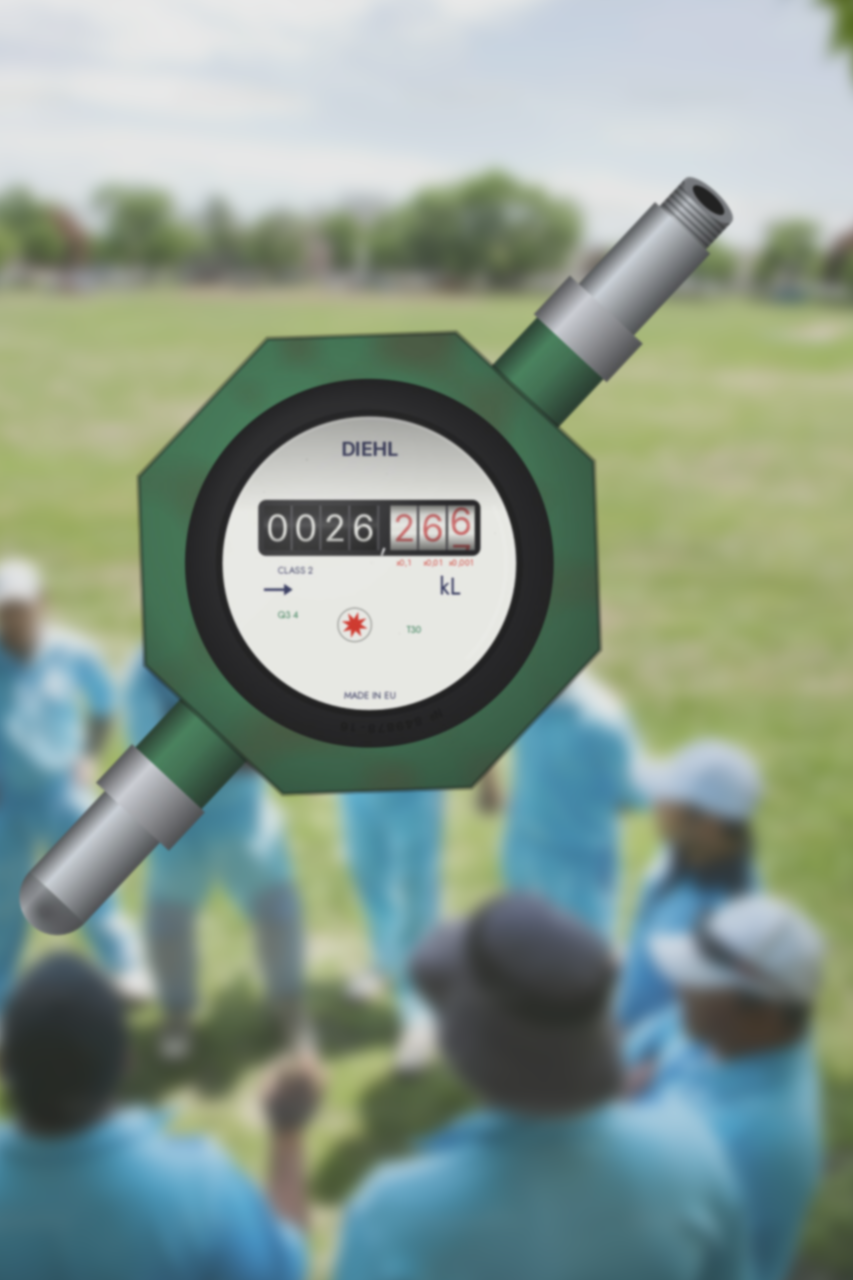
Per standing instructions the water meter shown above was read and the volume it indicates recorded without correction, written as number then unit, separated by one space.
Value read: 26.266 kL
